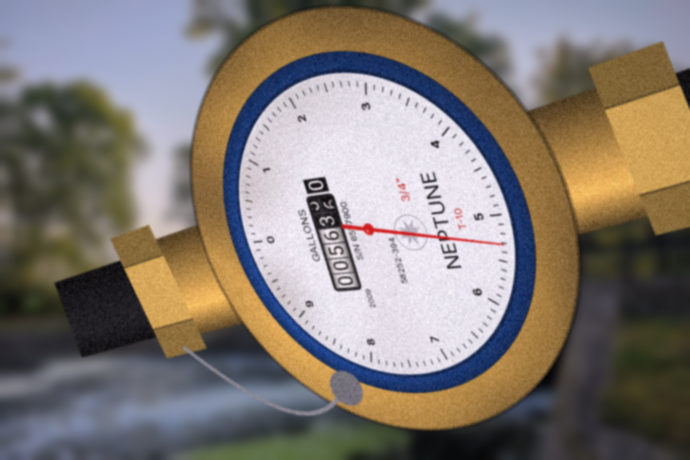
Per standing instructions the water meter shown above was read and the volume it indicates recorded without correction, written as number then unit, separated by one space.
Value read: 56355.3 gal
